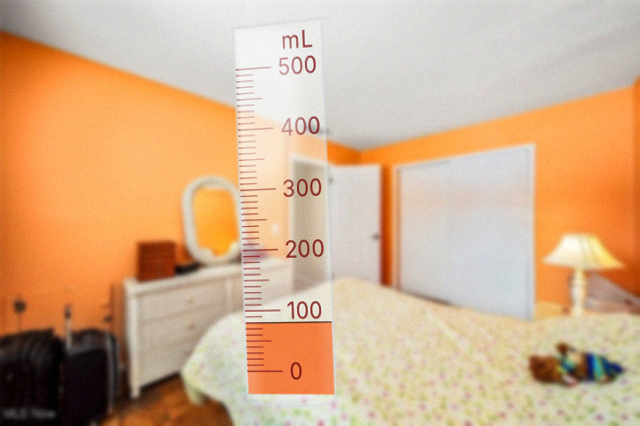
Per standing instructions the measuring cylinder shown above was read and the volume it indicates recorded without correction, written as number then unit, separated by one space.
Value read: 80 mL
